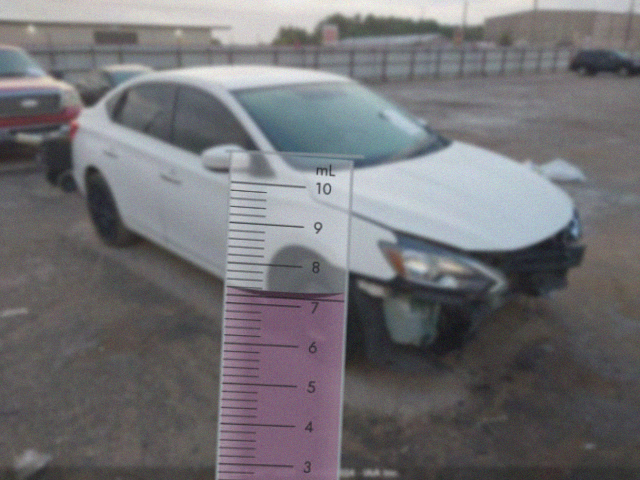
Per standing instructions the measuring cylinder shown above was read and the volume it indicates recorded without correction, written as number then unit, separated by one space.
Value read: 7.2 mL
